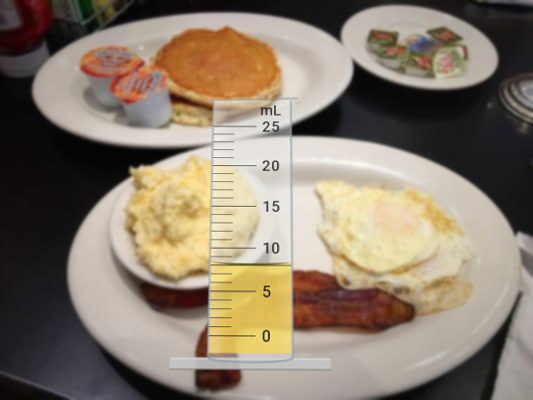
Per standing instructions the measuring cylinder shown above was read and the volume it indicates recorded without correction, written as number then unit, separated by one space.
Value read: 8 mL
